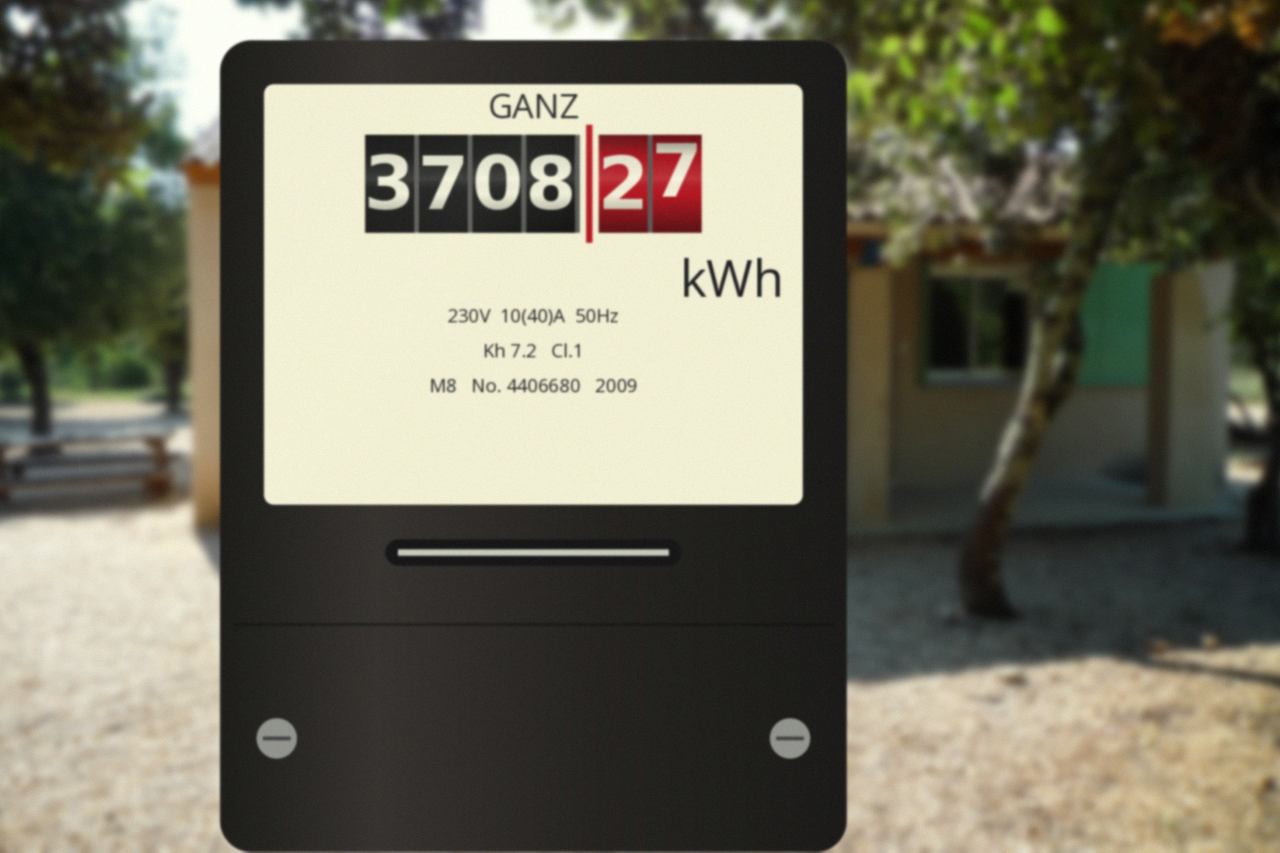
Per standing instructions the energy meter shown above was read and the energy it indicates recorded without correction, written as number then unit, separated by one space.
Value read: 3708.27 kWh
